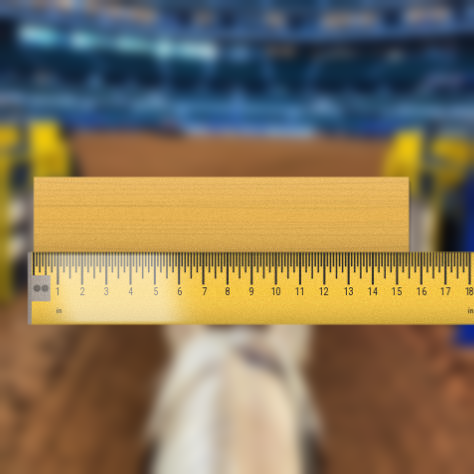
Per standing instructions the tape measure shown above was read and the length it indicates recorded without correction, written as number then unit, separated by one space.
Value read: 15.5 in
